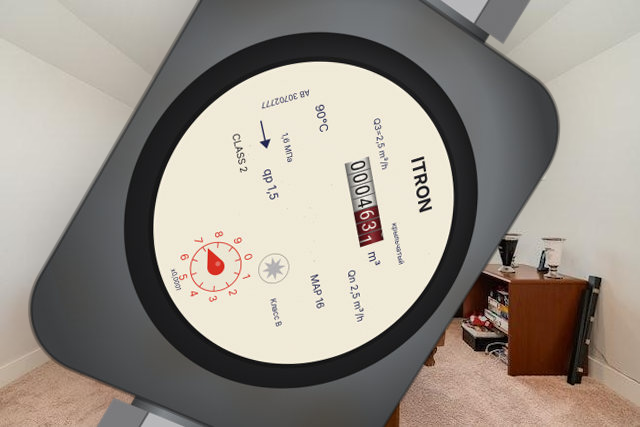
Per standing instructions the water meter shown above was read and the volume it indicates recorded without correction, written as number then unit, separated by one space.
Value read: 4.6307 m³
